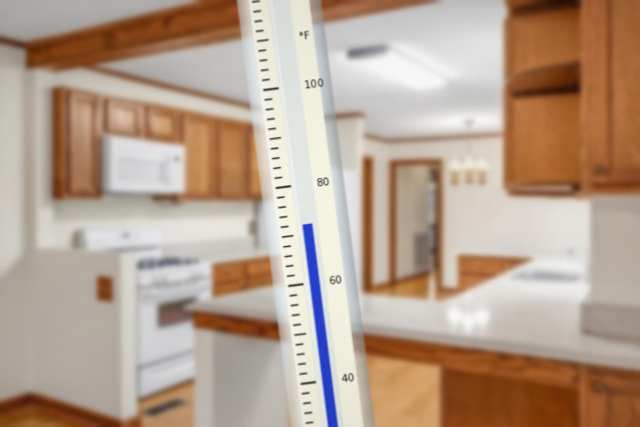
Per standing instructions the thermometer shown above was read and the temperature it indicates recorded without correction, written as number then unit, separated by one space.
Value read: 72 °F
